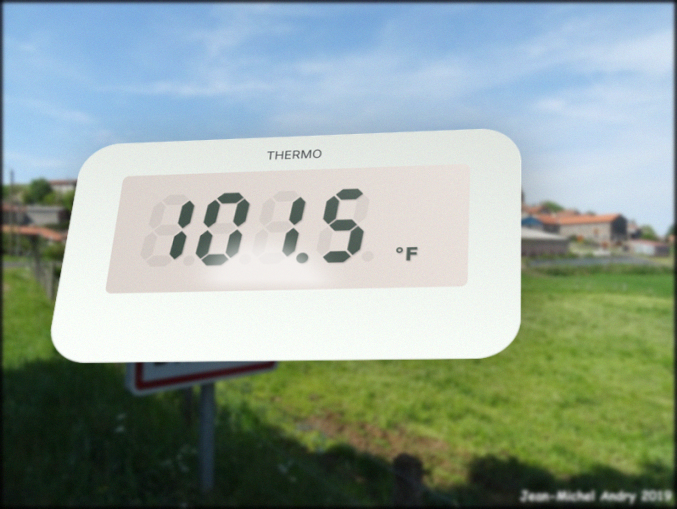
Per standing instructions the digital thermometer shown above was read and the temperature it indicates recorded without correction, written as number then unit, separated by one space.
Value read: 101.5 °F
